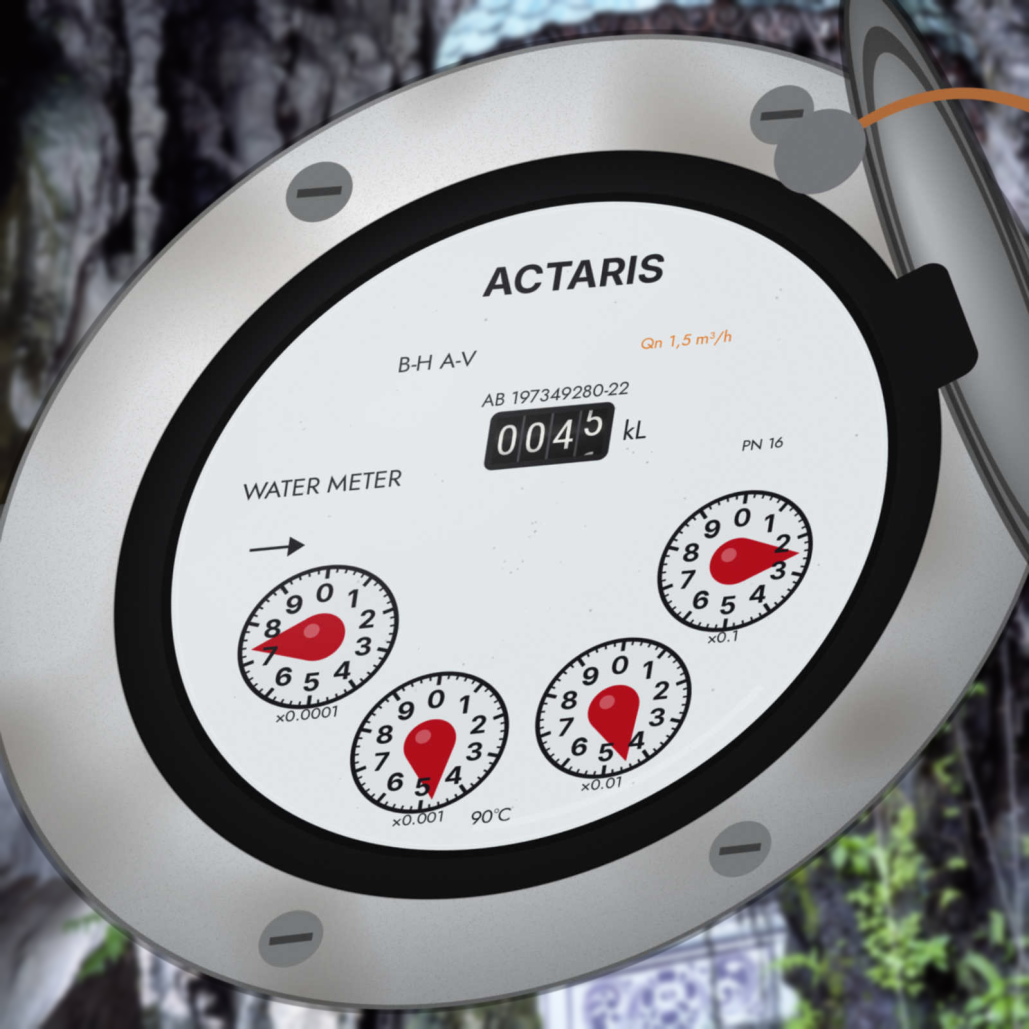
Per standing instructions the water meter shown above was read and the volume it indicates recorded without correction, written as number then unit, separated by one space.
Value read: 45.2447 kL
